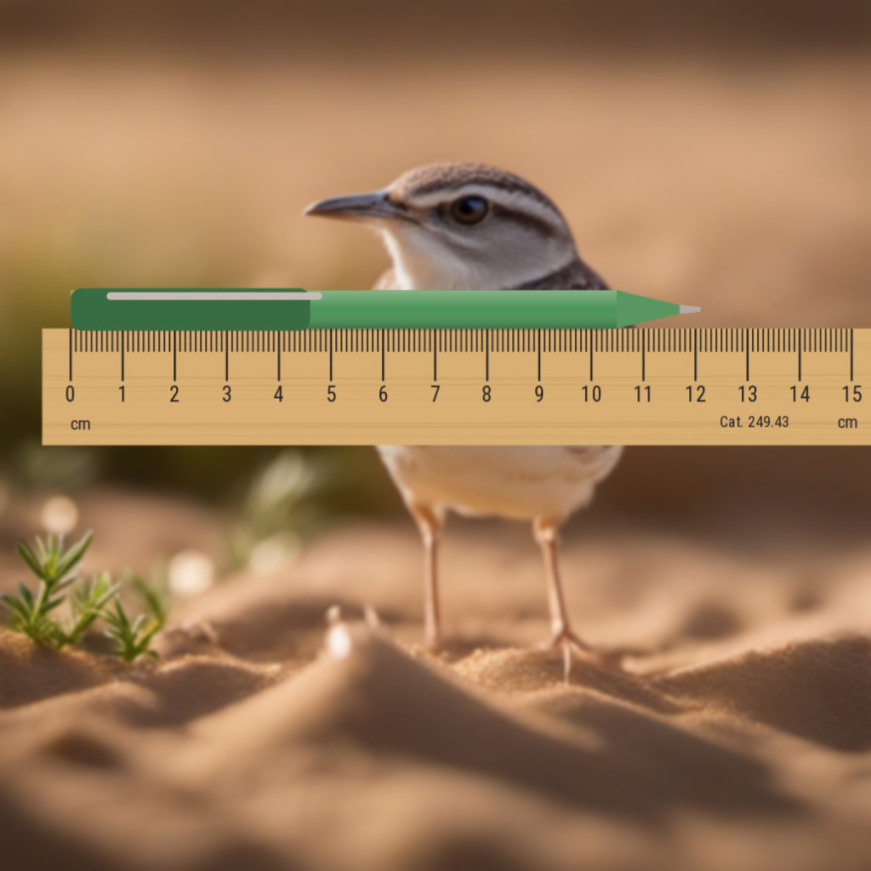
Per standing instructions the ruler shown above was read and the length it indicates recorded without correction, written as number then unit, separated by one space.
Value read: 12.1 cm
